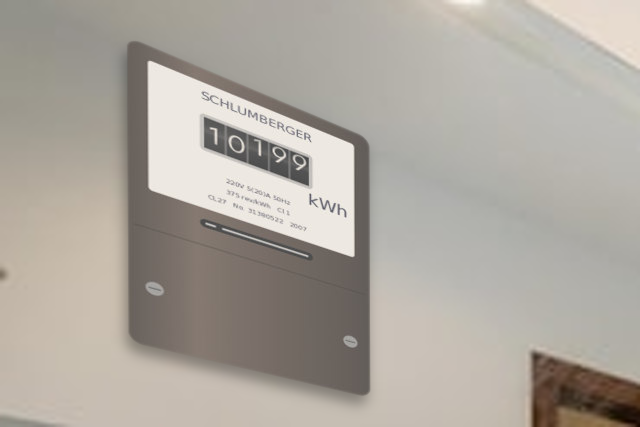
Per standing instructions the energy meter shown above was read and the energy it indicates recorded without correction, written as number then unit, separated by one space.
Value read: 10199 kWh
